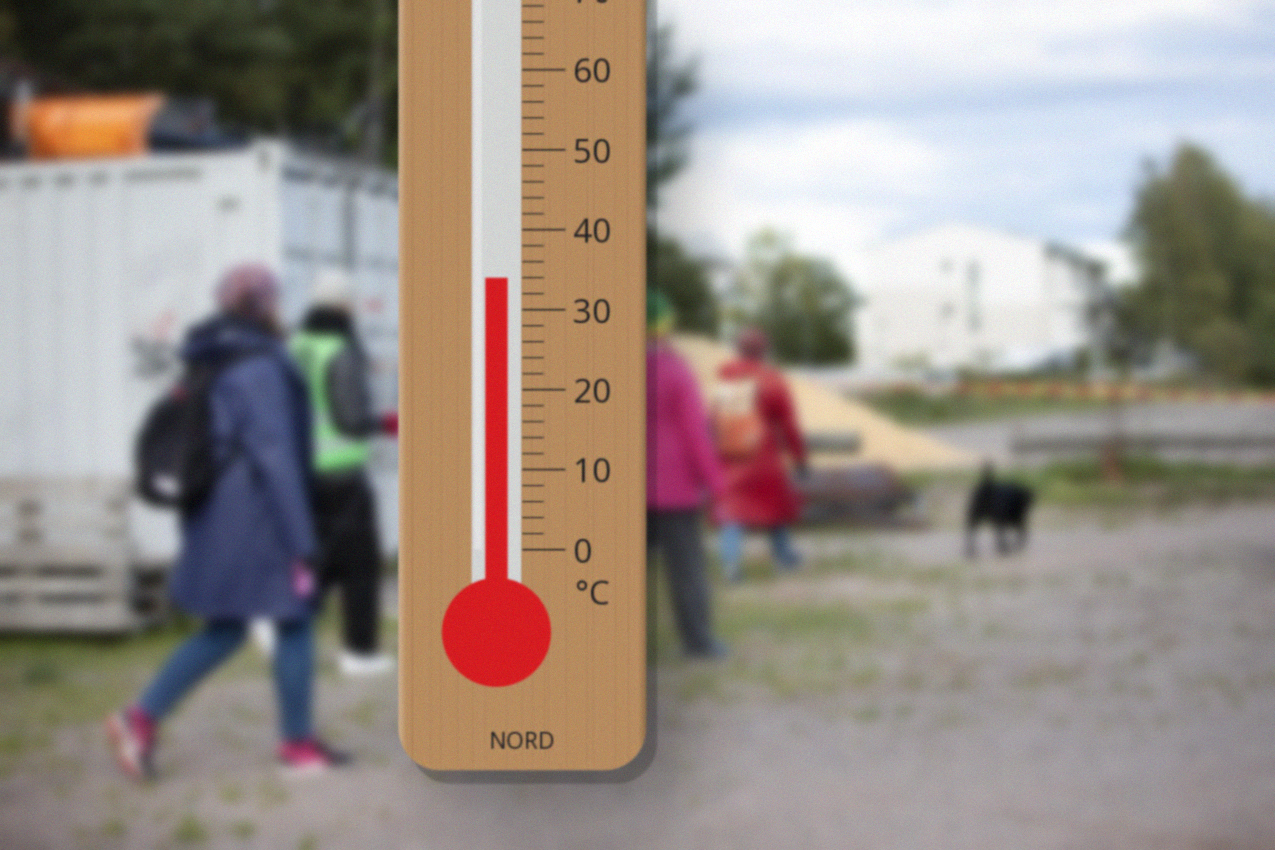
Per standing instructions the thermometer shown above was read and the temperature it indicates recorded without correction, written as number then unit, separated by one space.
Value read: 34 °C
